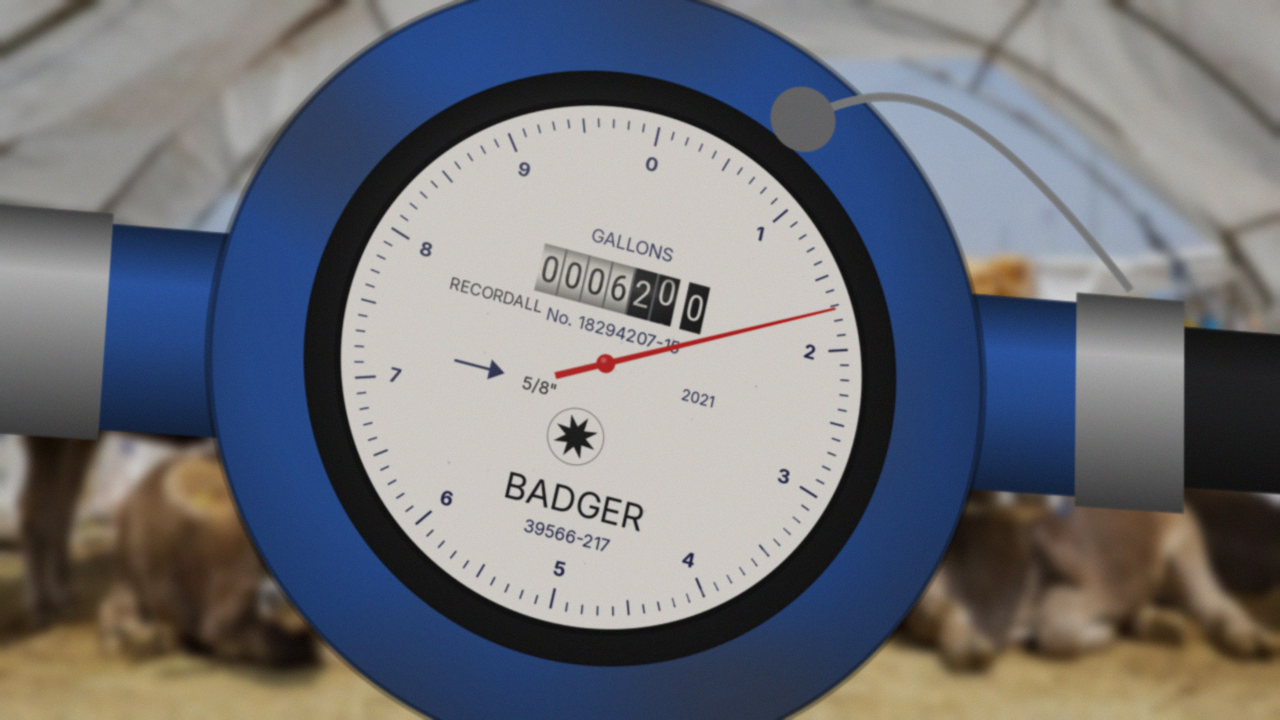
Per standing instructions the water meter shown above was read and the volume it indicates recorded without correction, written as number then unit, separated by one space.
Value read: 6201.7 gal
